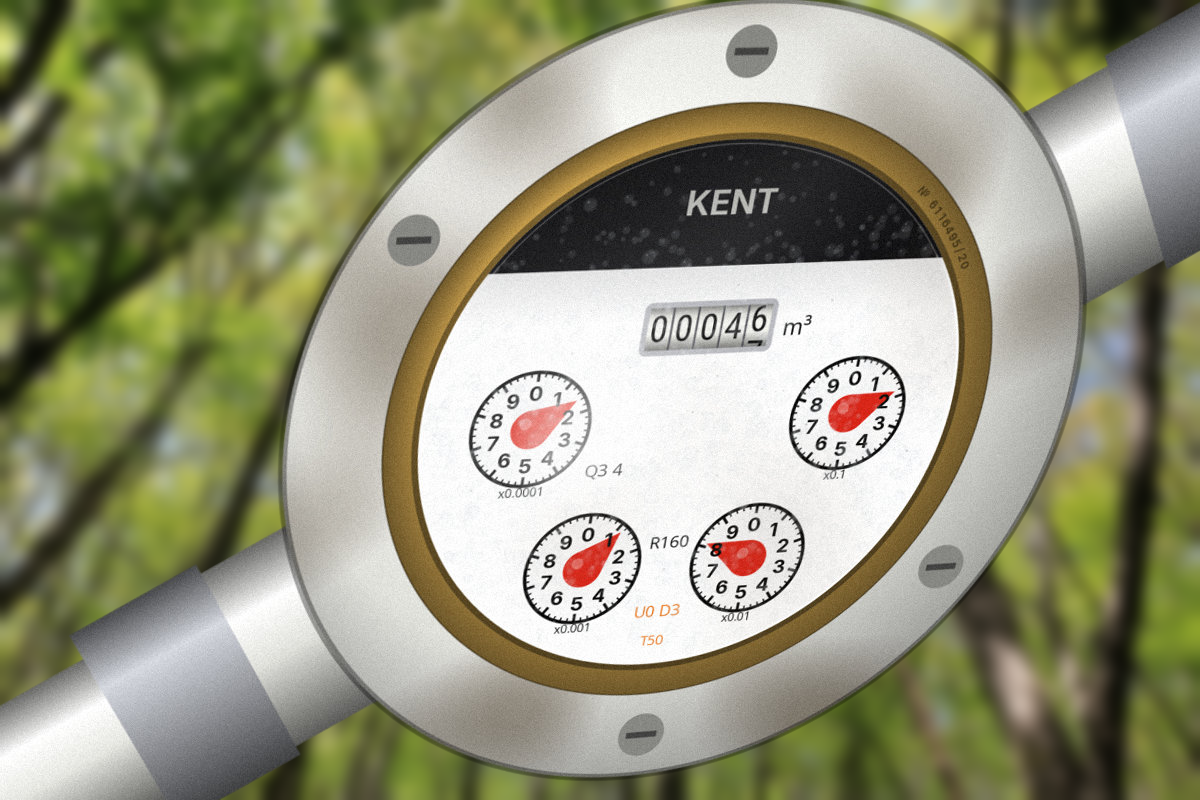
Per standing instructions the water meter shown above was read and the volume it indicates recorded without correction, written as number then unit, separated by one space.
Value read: 46.1811 m³
